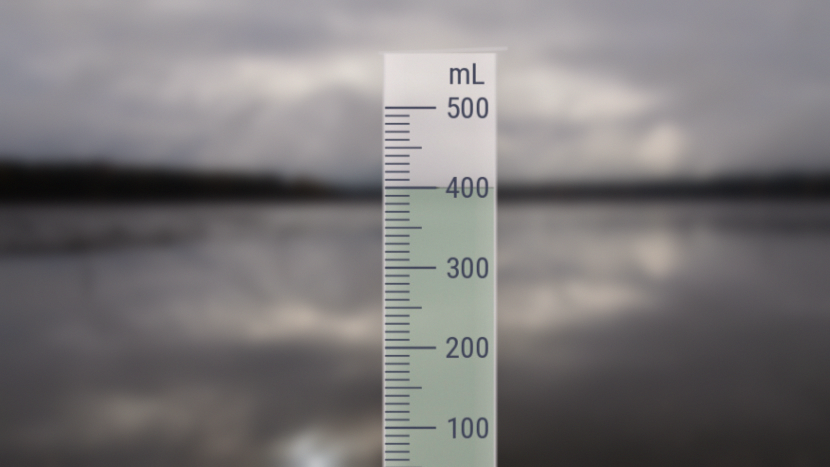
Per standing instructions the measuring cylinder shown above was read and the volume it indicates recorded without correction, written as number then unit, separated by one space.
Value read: 400 mL
